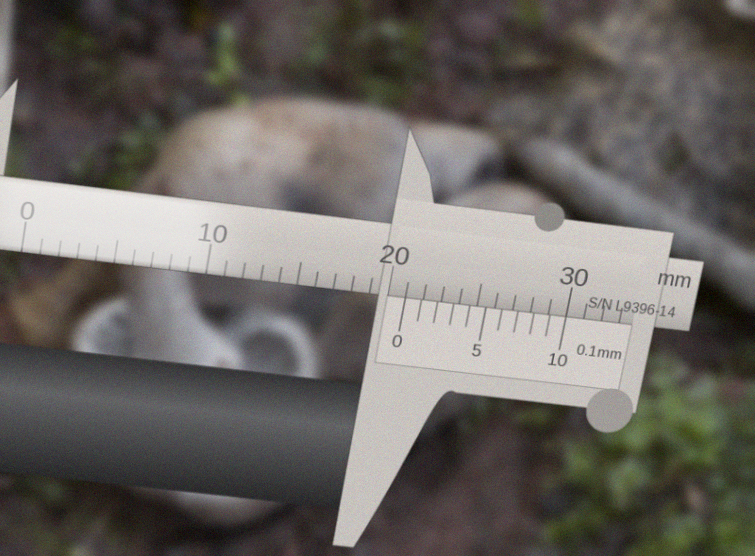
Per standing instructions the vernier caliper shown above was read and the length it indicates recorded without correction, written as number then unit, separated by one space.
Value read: 21.0 mm
